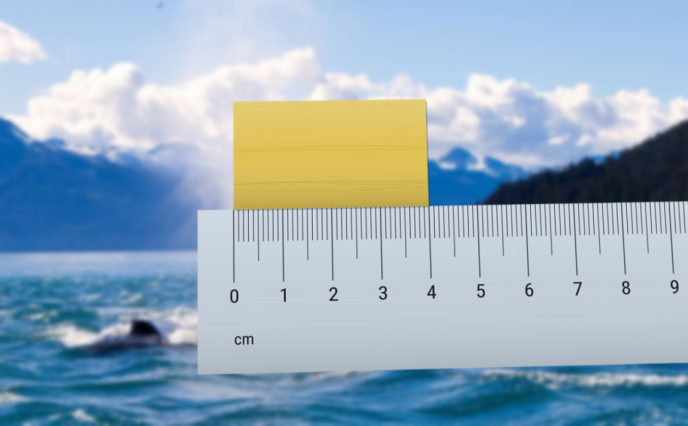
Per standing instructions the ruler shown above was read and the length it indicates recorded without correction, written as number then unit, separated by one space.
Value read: 4 cm
